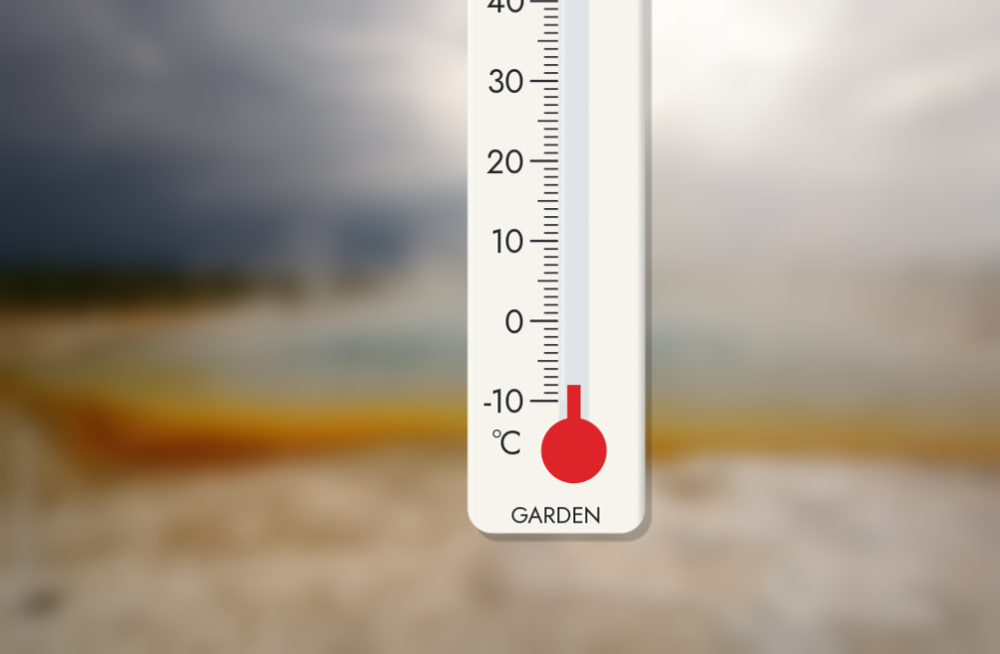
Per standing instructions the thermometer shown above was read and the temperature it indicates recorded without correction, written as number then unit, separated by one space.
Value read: -8 °C
